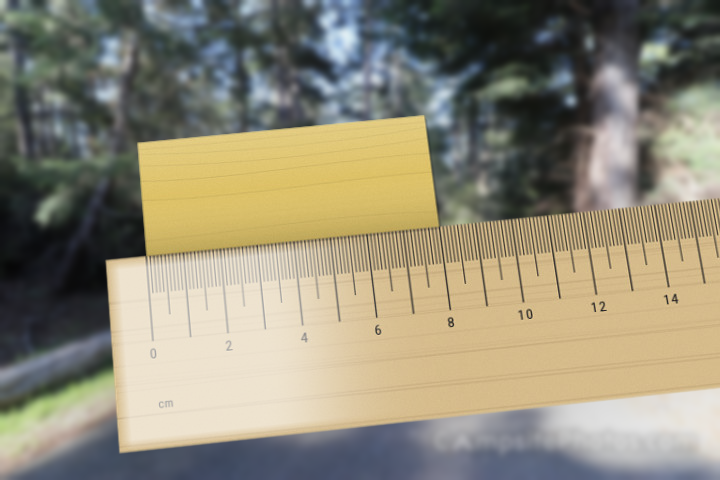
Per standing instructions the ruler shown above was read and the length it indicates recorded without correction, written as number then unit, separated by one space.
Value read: 8 cm
